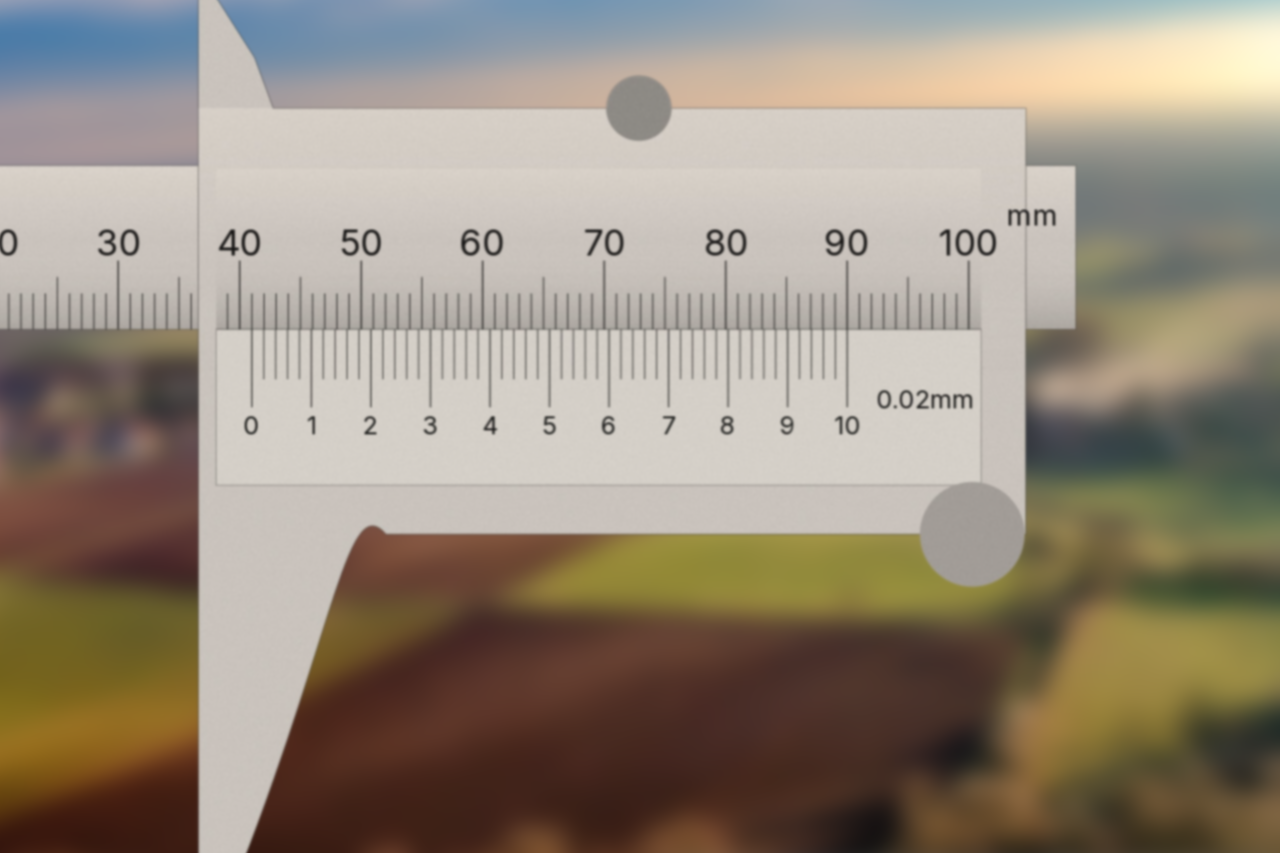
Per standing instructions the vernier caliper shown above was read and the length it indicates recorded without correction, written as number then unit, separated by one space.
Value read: 41.0 mm
